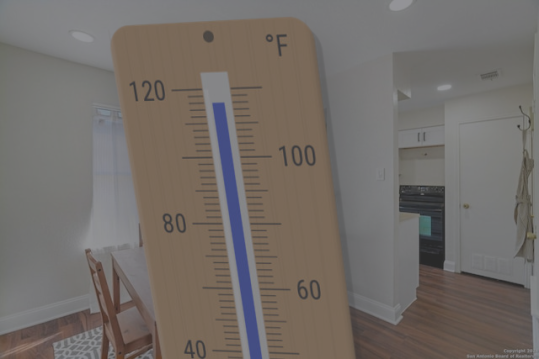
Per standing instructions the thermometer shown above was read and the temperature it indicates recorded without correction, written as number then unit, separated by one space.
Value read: 116 °F
